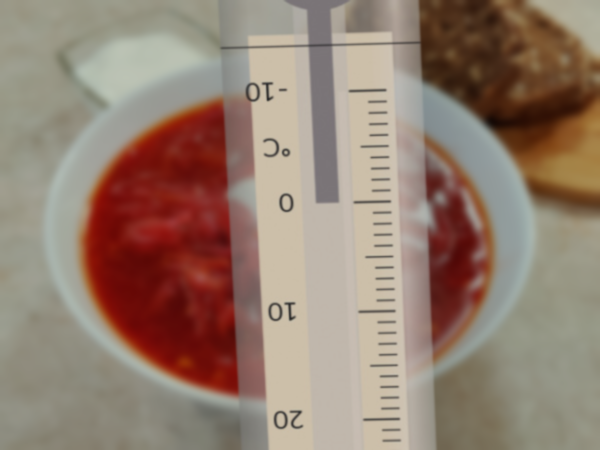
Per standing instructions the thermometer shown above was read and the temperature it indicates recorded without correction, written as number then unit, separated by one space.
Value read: 0 °C
